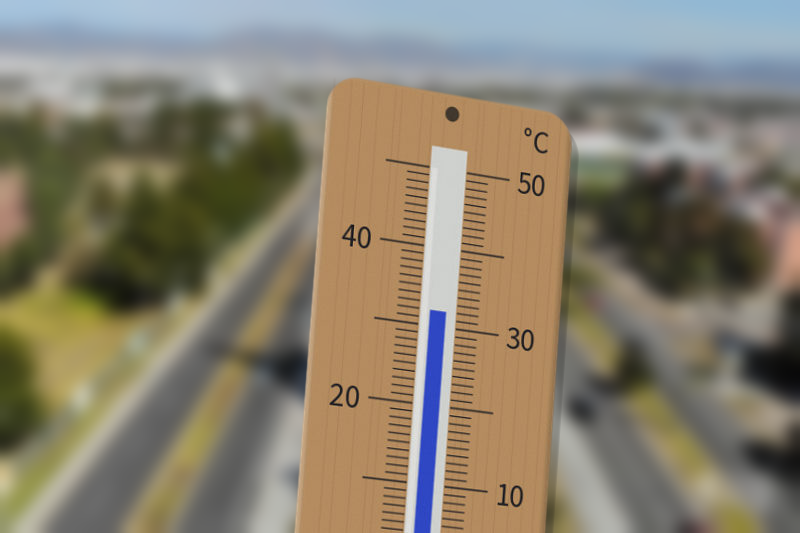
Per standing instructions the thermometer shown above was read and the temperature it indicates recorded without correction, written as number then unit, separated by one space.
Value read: 32 °C
